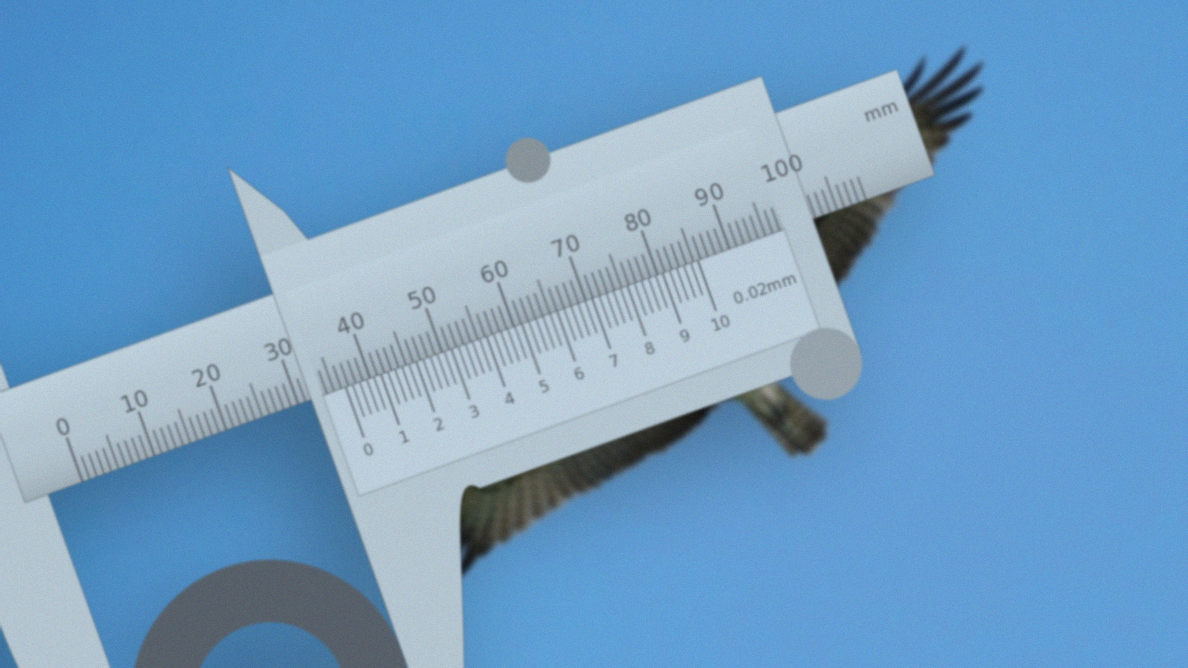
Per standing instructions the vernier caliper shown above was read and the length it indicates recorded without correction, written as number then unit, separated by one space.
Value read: 36.6 mm
